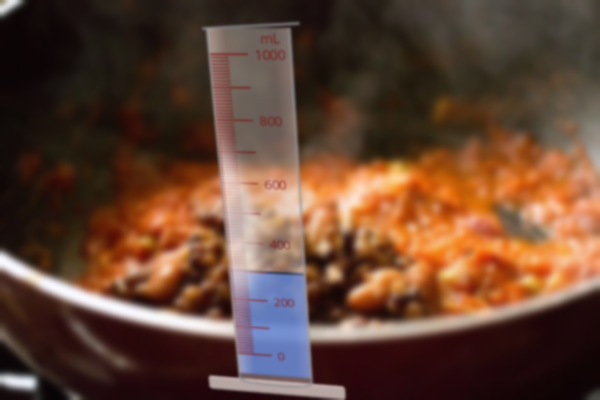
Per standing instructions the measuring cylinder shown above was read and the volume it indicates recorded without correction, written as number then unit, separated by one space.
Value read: 300 mL
